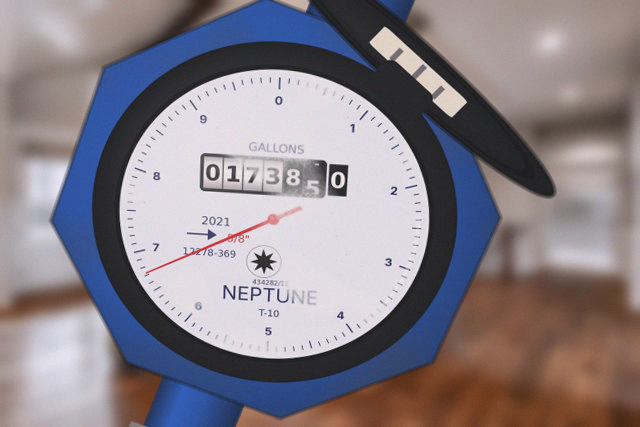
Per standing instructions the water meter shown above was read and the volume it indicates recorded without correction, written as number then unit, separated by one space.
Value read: 173846.7 gal
